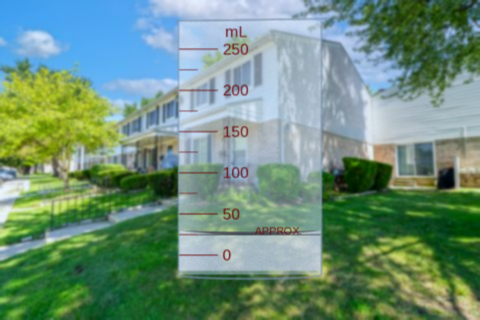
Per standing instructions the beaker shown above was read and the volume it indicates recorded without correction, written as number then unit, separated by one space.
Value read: 25 mL
